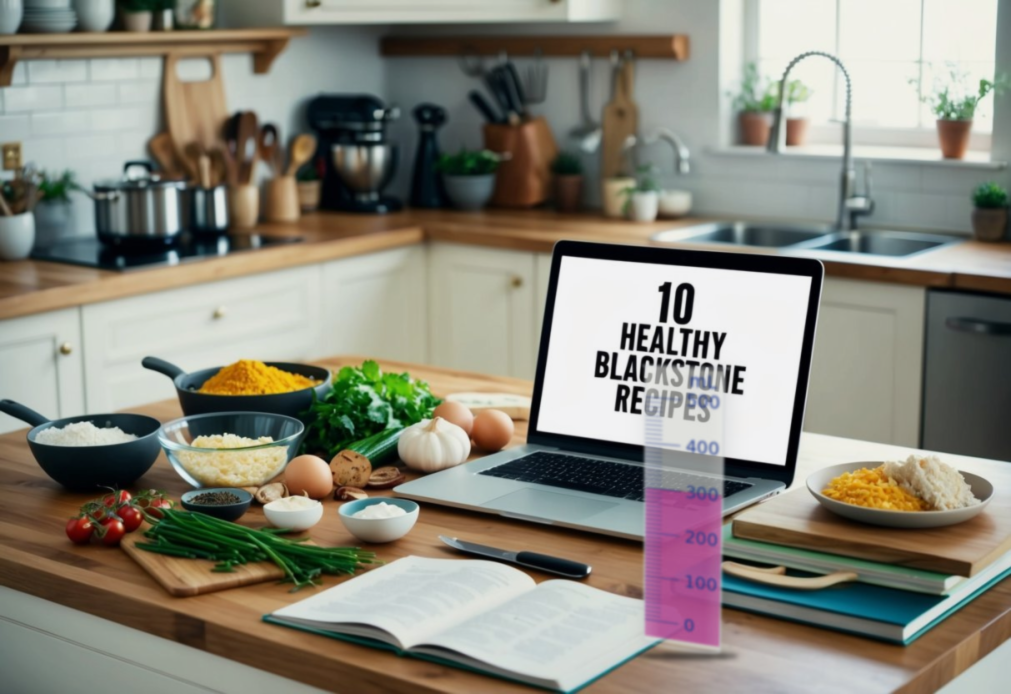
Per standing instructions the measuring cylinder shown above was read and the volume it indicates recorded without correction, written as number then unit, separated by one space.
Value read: 300 mL
